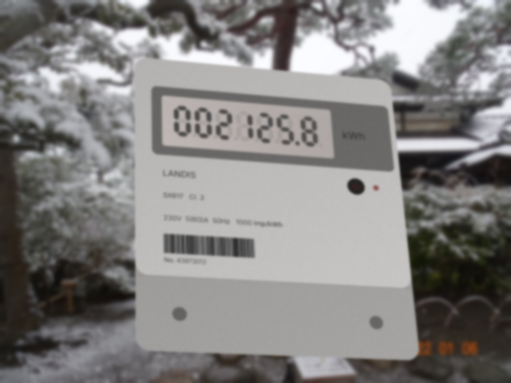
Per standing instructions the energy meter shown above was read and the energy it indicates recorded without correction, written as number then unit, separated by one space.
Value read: 2125.8 kWh
